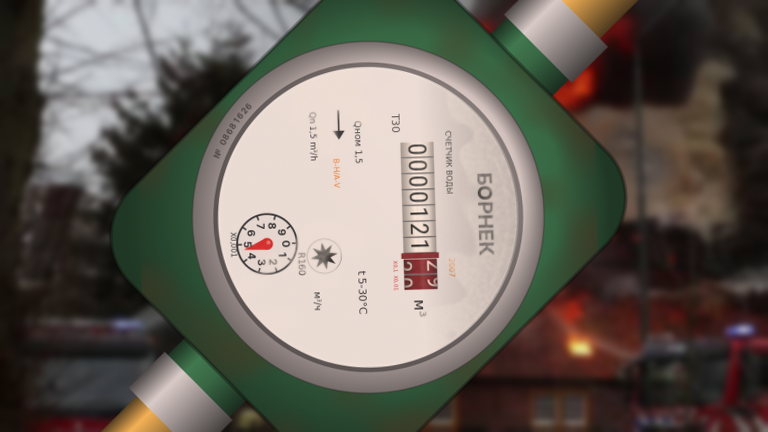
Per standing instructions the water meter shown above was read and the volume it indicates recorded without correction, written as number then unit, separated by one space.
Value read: 121.294 m³
